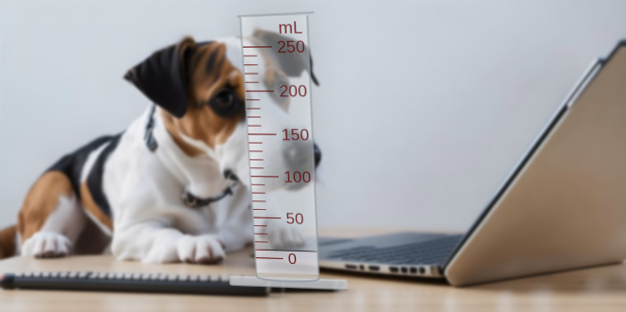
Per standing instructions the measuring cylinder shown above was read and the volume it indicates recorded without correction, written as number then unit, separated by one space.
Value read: 10 mL
